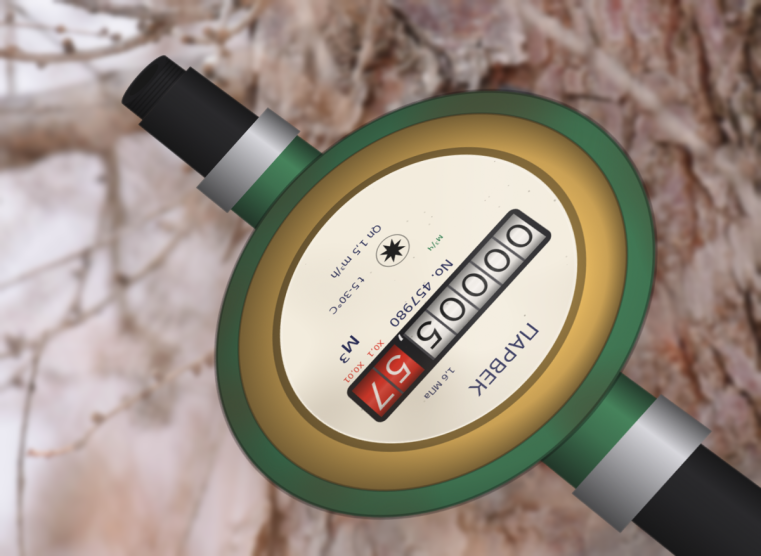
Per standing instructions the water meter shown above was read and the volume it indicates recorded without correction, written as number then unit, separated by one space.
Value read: 5.57 m³
